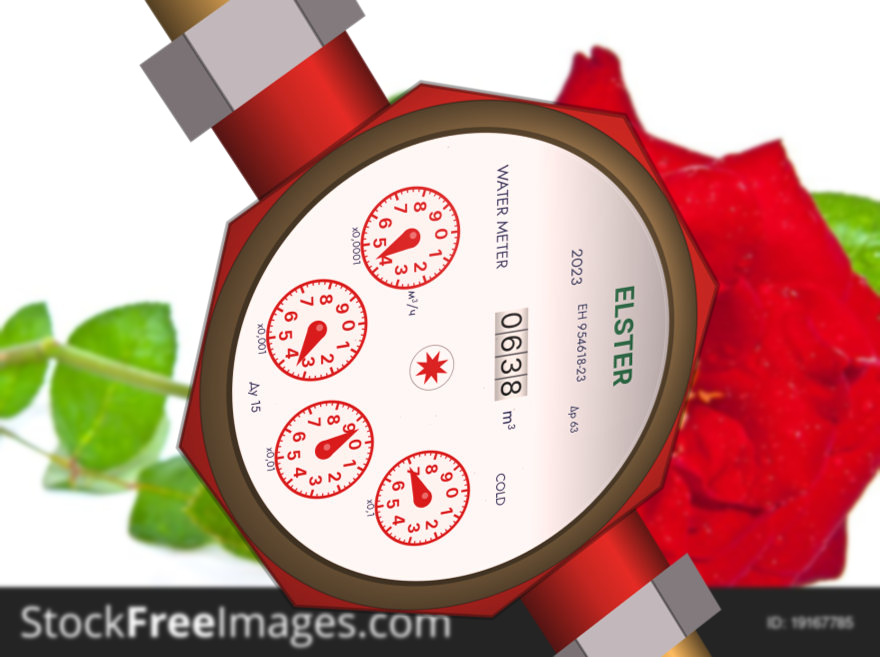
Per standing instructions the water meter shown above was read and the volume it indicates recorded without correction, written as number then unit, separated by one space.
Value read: 638.6934 m³
